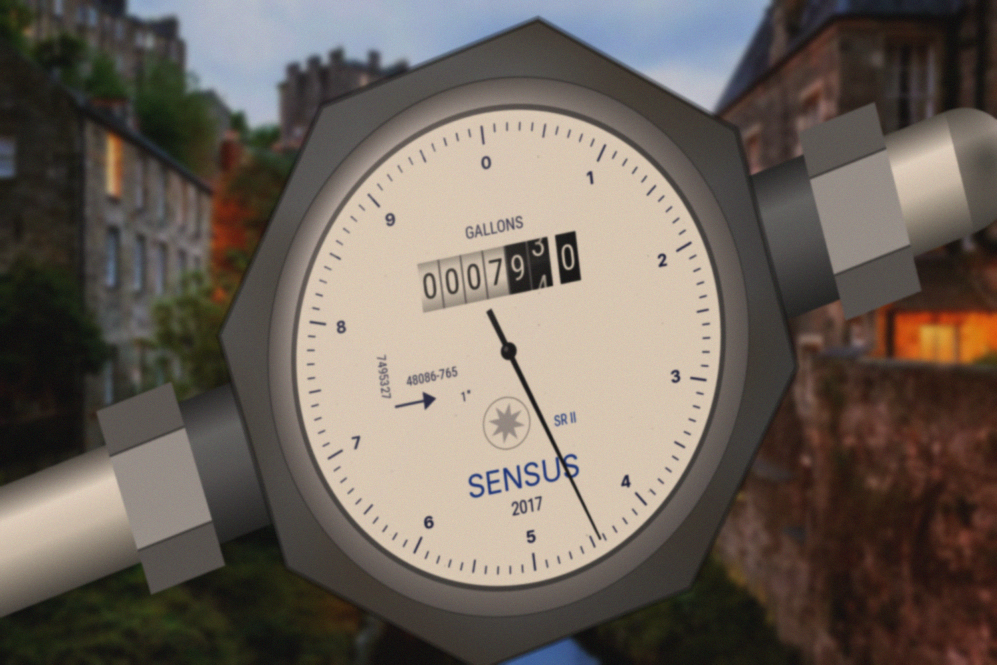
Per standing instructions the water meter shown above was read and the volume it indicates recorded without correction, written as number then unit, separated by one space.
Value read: 7934.4 gal
